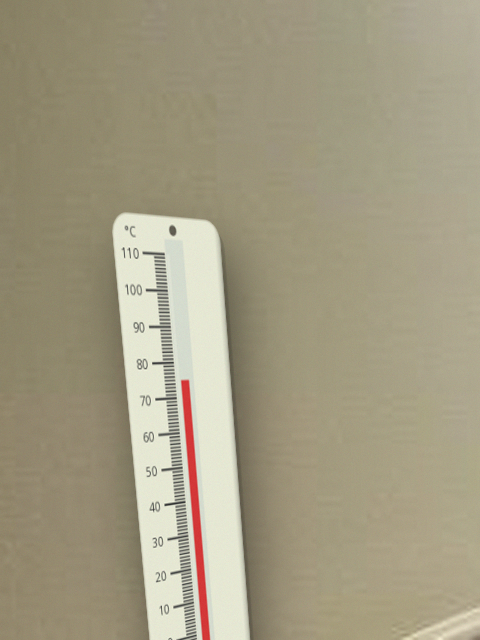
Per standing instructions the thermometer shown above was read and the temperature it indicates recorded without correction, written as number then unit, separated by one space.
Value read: 75 °C
